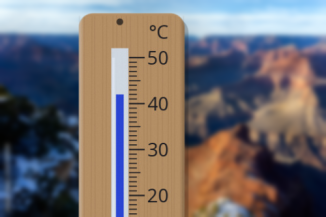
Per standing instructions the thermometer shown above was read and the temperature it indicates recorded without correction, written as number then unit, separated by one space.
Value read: 42 °C
